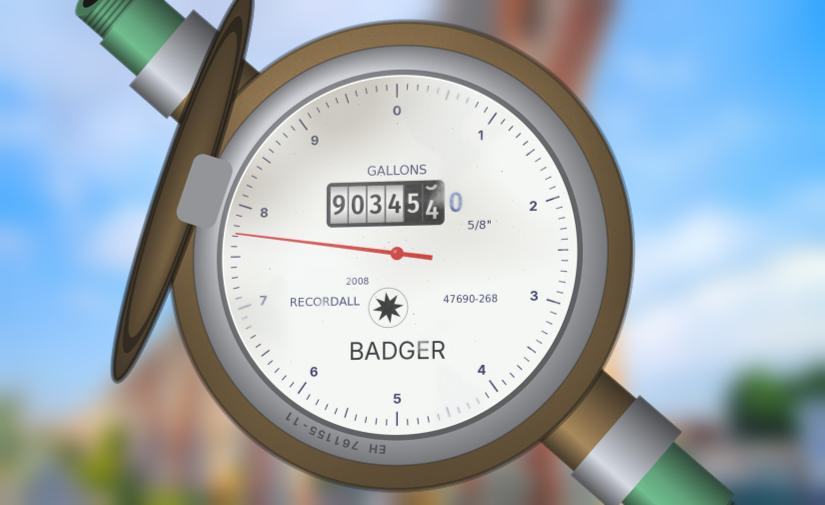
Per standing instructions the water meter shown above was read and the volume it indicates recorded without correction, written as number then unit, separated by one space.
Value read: 9034537.7 gal
